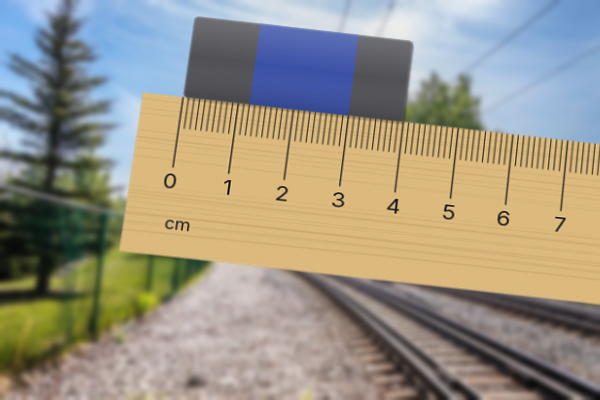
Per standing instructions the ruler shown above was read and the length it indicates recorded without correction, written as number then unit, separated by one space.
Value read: 4 cm
